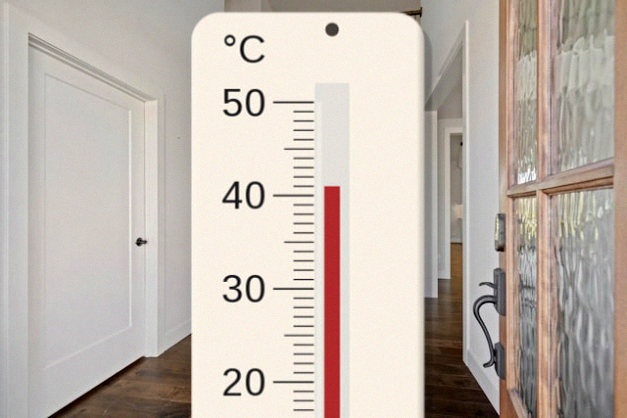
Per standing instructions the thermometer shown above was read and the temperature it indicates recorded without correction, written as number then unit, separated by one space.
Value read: 41 °C
